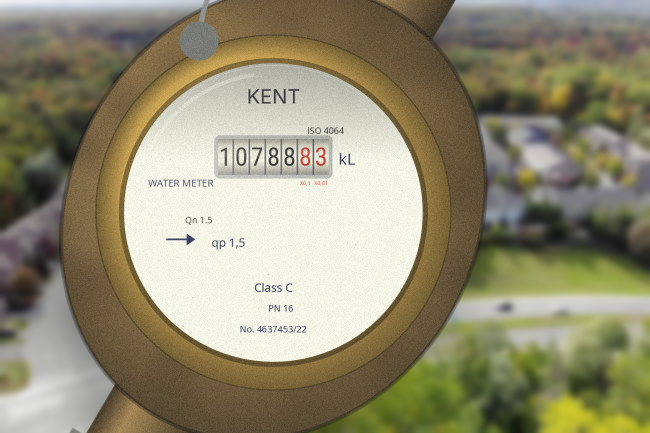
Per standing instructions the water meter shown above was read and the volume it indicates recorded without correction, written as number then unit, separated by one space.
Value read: 10788.83 kL
